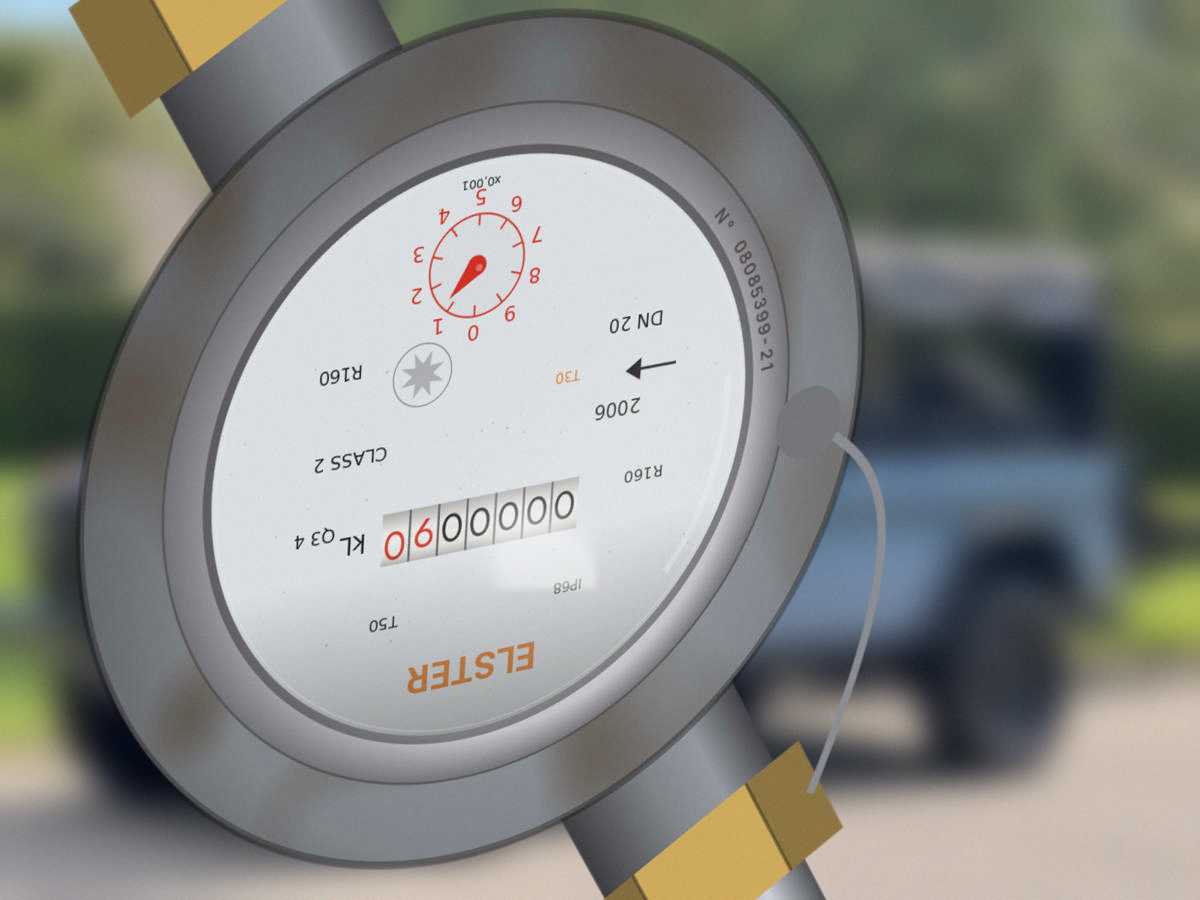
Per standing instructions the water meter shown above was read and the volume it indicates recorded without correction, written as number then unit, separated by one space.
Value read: 0.901 kL
